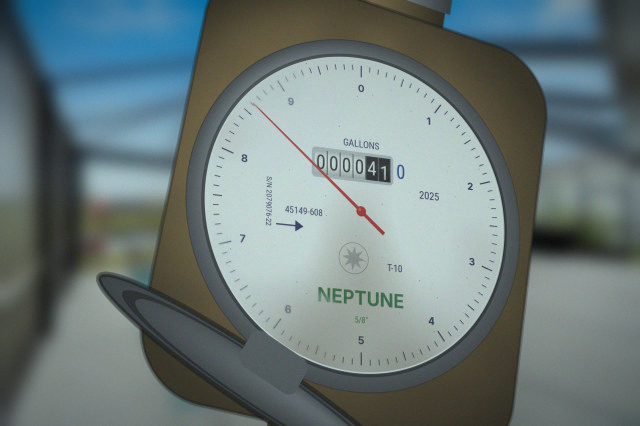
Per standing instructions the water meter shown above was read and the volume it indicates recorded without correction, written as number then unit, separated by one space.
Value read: 408.6 gal
